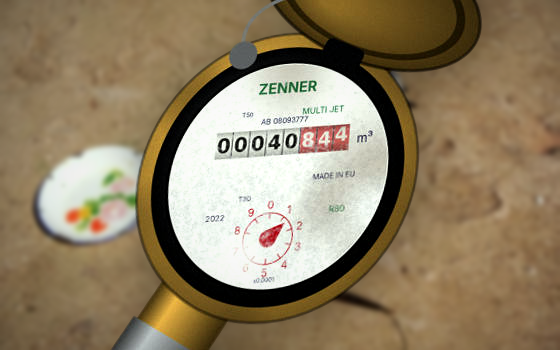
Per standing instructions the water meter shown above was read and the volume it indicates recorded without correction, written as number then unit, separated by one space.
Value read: 40.8441 m³
